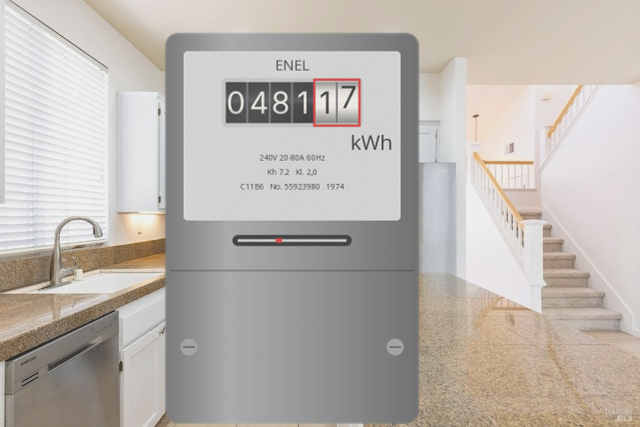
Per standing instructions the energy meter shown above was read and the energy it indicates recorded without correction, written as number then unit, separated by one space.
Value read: 481.17 kWh
